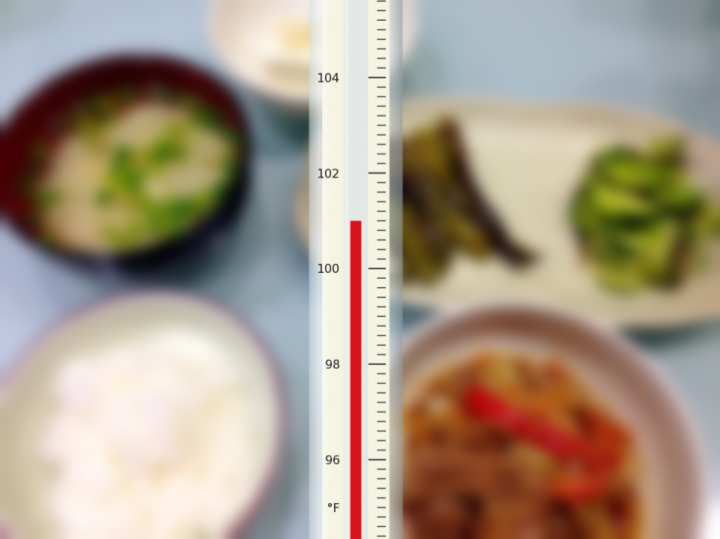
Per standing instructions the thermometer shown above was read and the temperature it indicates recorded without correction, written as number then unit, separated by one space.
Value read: 101 °F
